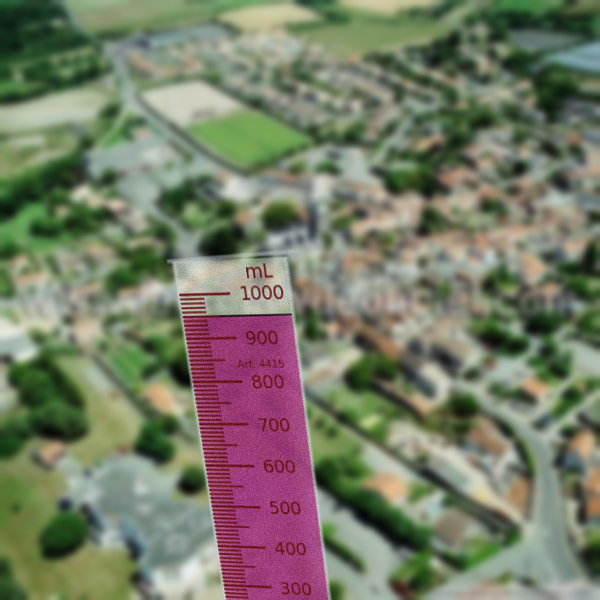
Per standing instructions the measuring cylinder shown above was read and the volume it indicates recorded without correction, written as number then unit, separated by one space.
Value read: 950 mL
